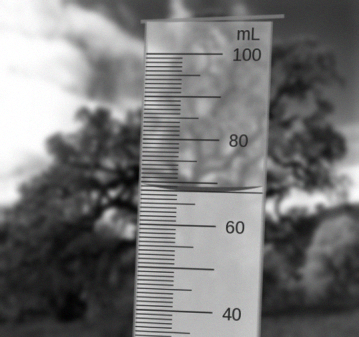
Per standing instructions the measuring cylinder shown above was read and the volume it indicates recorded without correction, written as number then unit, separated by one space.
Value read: 68 mL
